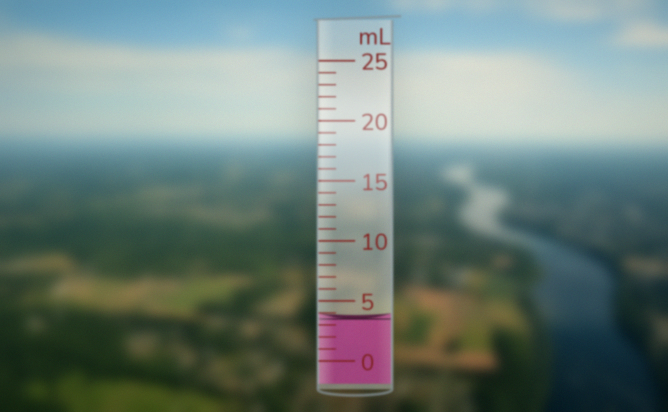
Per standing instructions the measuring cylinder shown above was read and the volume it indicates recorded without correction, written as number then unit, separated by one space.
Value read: 3.5 mL
